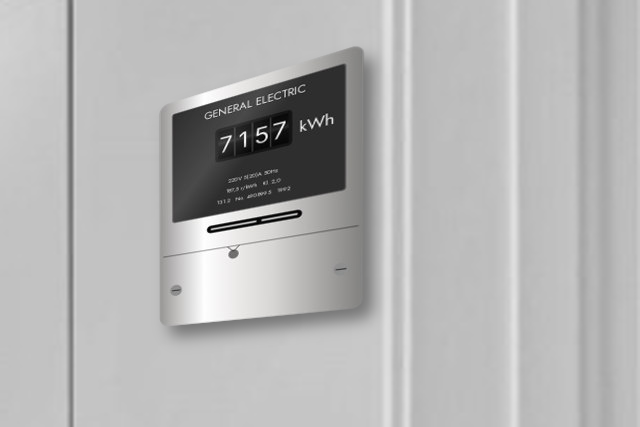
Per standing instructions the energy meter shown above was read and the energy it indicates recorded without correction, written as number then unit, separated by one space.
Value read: 7157 kWh
